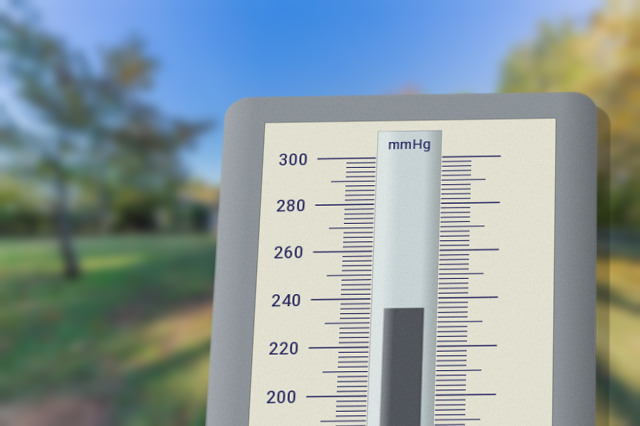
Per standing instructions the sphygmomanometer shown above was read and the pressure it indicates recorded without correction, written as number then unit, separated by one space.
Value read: 236 mmHg
